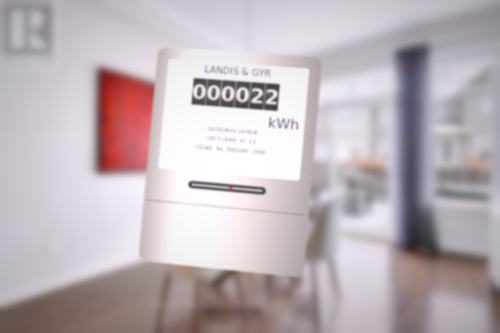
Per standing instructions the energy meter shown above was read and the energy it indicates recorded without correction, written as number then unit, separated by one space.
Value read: 22 kWh
